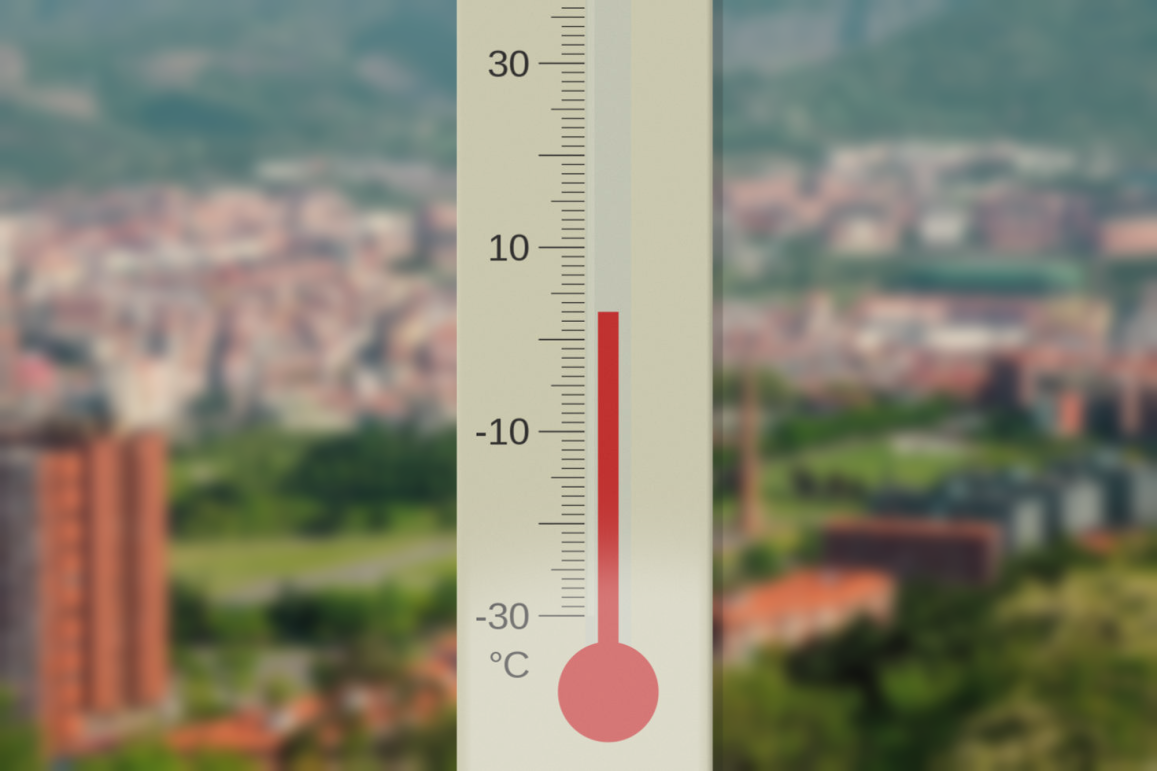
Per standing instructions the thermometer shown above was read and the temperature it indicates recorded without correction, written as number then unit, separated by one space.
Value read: 3 °C
